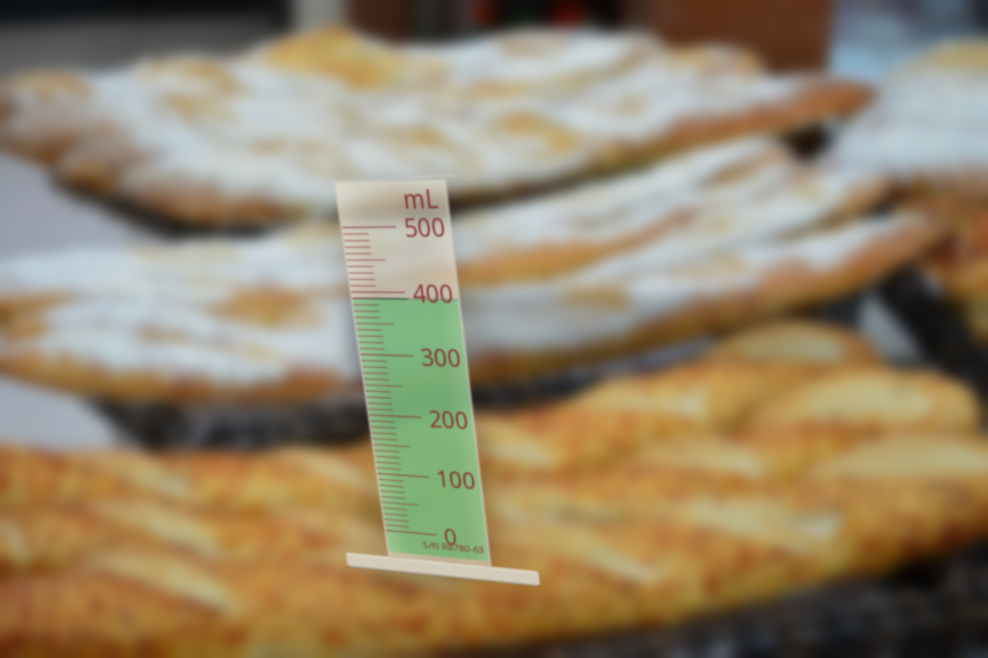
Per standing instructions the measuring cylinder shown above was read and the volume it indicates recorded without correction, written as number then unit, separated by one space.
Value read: 390 mL
